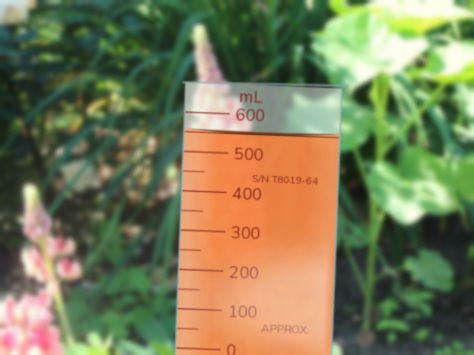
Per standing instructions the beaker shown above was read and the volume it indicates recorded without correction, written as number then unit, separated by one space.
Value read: 550 mL
